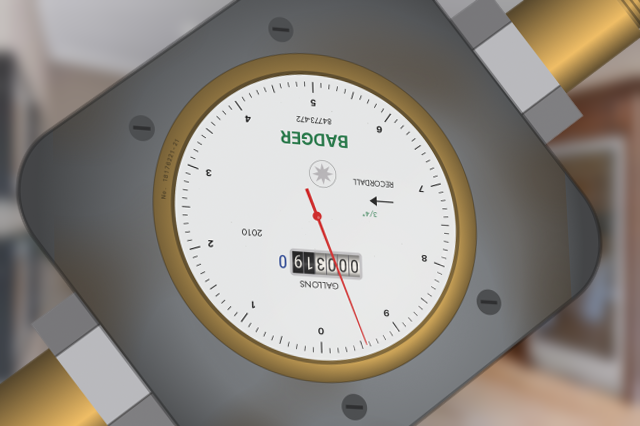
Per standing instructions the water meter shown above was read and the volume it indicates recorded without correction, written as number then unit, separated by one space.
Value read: 3189.4 gal
